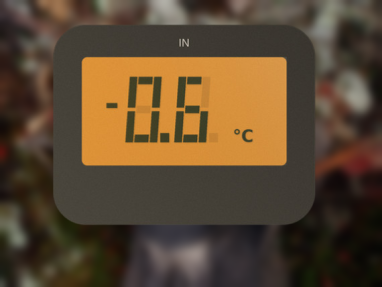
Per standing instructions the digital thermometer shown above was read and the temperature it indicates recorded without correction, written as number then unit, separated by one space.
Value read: -0.6 °C
